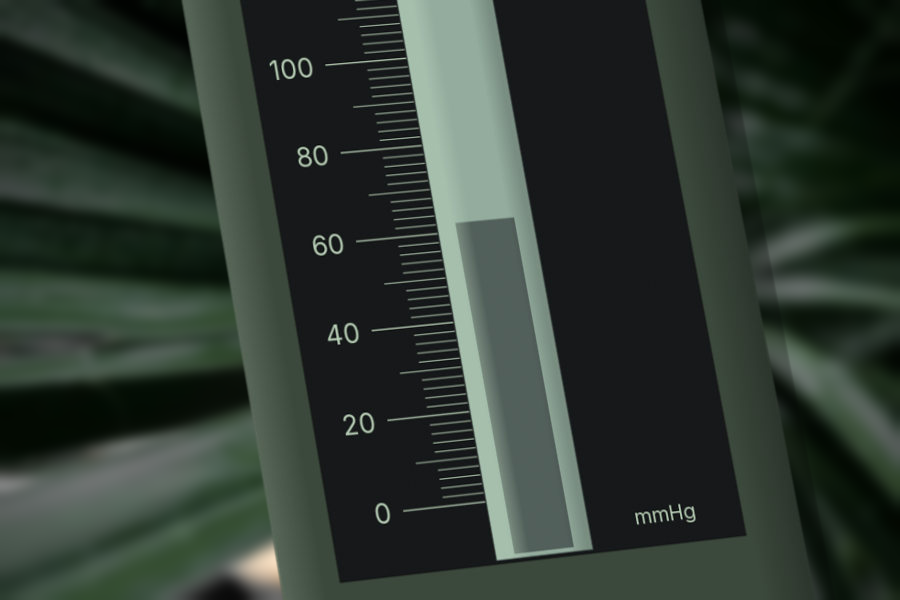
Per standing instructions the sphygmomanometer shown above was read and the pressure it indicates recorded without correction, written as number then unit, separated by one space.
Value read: 62 mmHg
